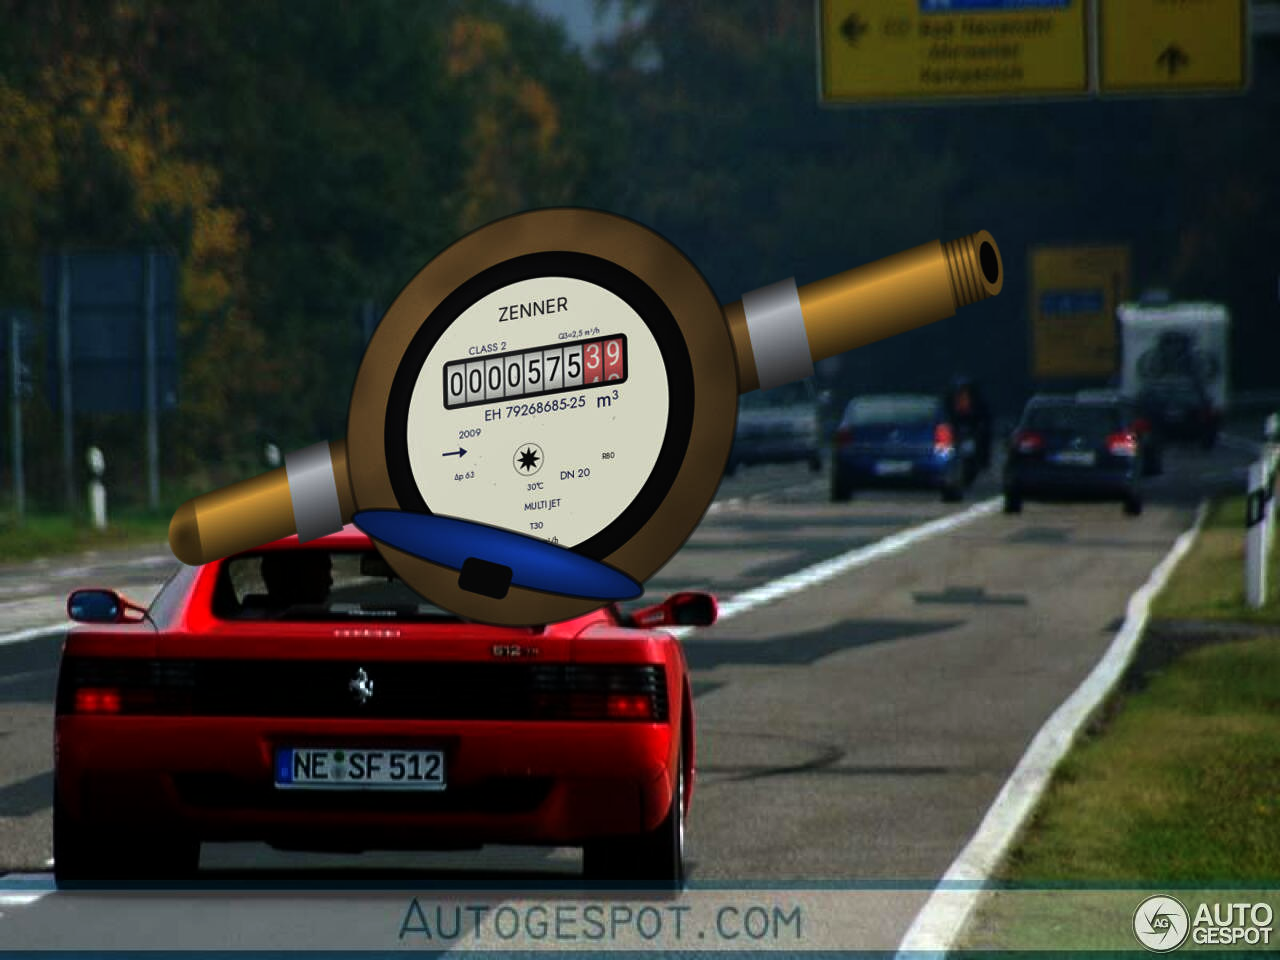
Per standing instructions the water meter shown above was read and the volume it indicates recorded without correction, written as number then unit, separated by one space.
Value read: 575.39 m³
